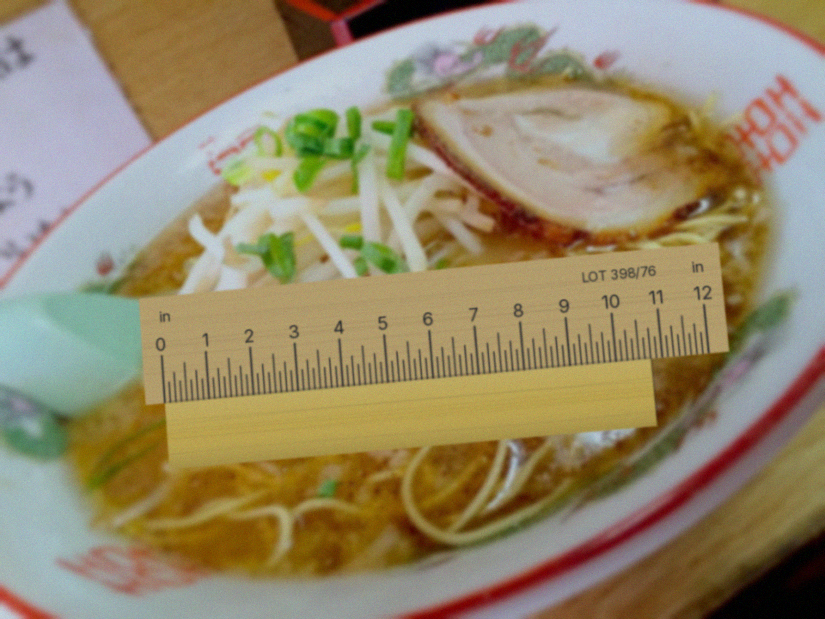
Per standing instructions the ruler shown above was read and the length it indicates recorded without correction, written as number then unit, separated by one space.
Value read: 10.75 in
